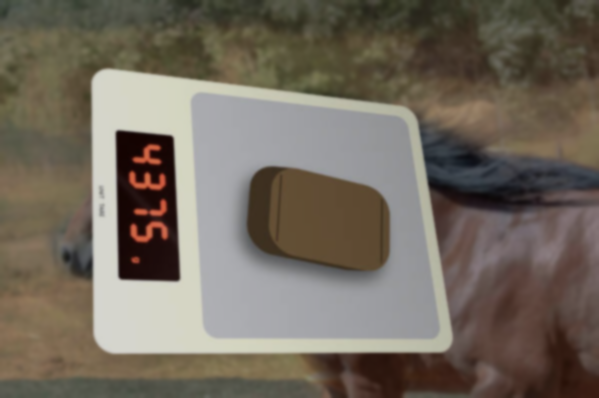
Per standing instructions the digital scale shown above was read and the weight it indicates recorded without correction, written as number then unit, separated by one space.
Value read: 4375 g
